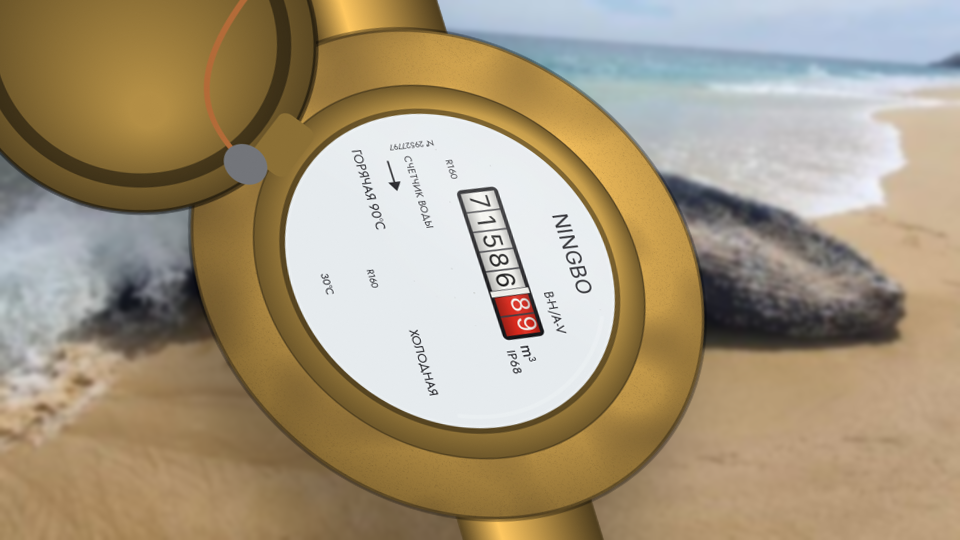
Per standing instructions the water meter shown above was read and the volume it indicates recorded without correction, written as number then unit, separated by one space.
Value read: 71586.89 m³
